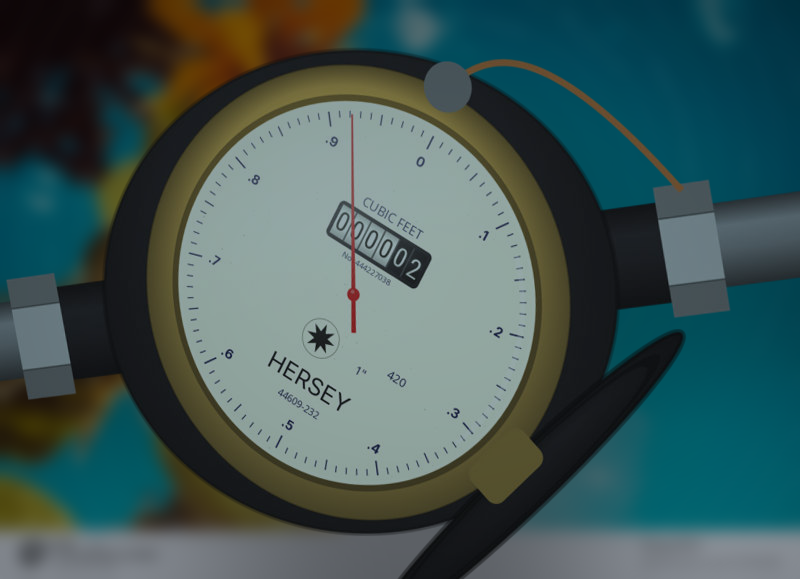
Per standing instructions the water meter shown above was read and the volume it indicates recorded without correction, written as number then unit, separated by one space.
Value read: 1.92 ft³
